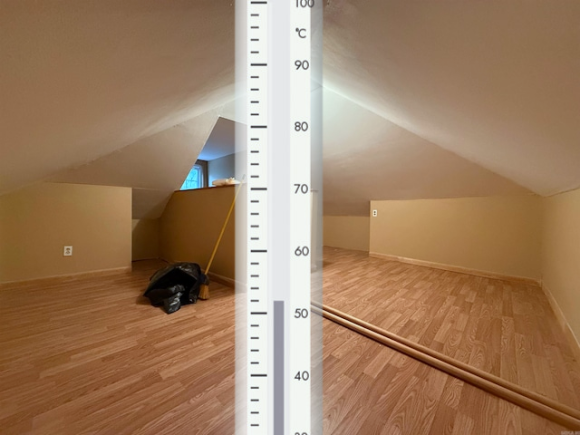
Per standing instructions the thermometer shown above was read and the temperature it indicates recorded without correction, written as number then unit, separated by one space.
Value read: 52 °C
